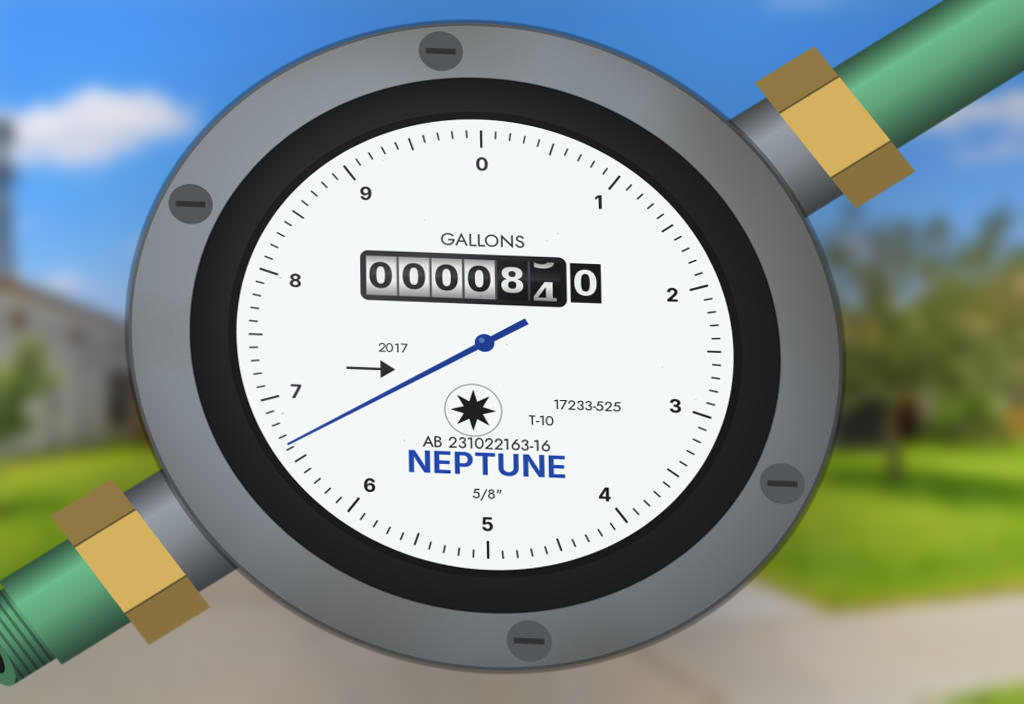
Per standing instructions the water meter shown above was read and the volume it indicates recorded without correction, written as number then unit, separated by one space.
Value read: 836.6 gal
